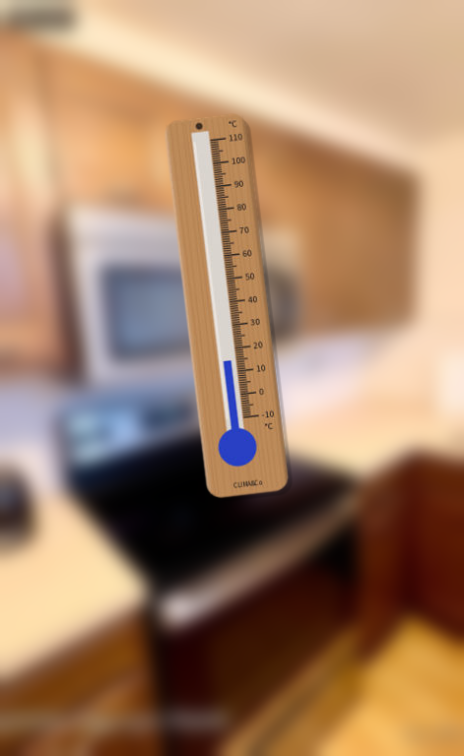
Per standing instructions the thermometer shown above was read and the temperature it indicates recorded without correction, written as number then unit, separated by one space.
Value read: 15 °C
